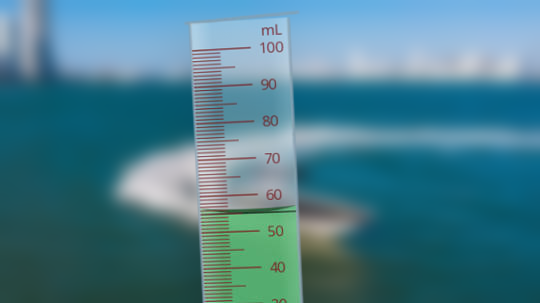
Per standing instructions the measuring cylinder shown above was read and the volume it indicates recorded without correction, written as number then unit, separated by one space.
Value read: 55 mL
